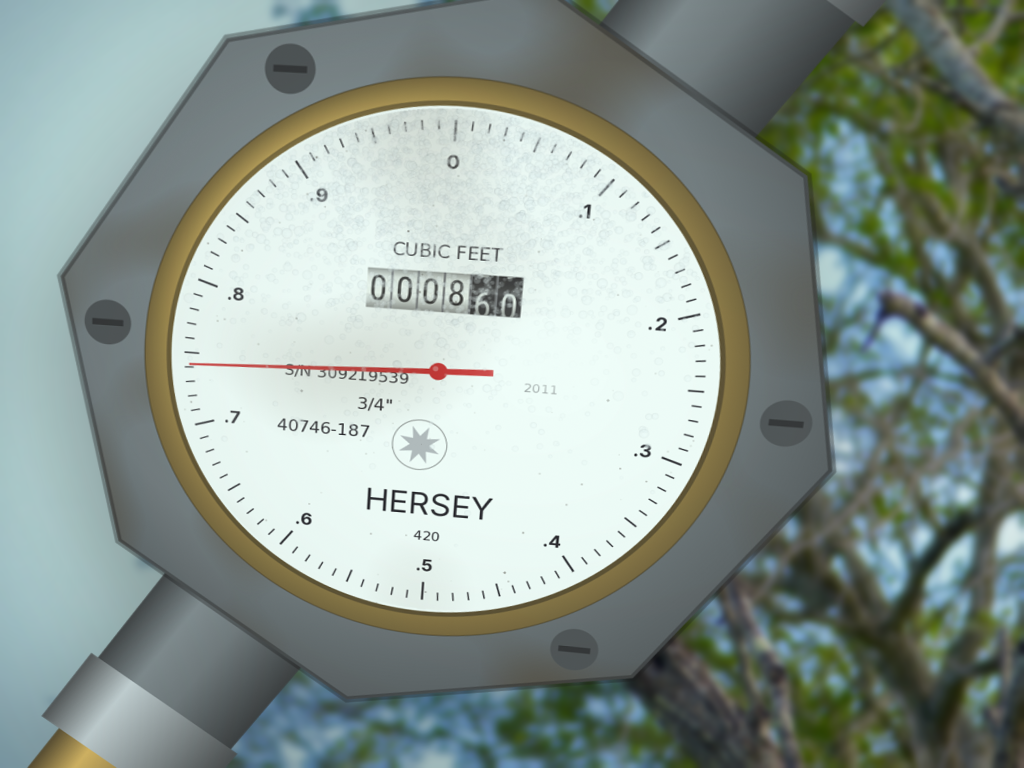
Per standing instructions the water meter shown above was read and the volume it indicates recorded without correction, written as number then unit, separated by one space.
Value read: 859.74 ft³
